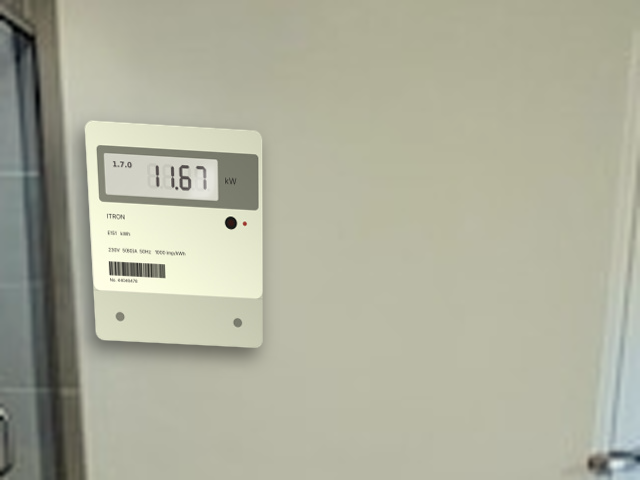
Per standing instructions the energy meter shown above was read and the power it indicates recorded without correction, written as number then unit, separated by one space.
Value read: 11.67 kW
